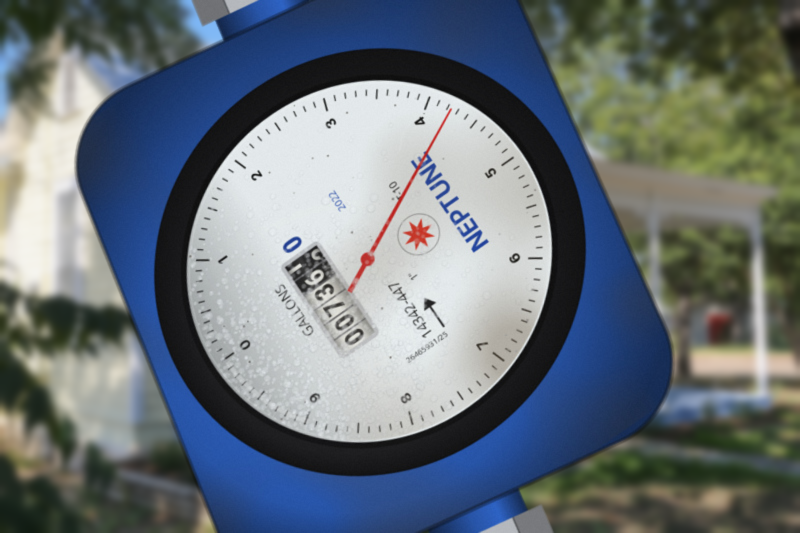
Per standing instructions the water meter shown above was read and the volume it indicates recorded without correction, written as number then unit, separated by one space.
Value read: 73614.2 gal
